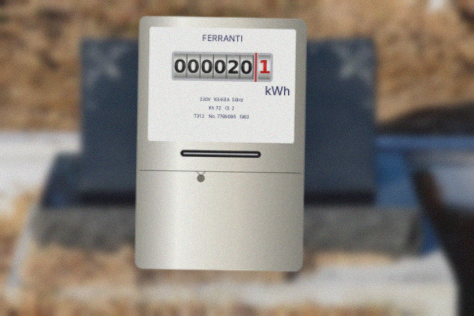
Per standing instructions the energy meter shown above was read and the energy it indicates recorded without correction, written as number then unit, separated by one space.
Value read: 20.1 kWh
